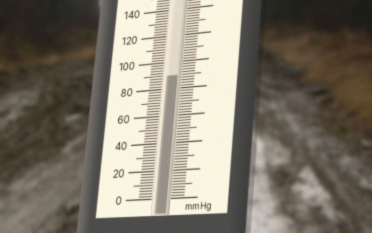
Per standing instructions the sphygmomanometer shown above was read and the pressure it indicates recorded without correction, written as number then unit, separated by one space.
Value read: 90 mmHg
